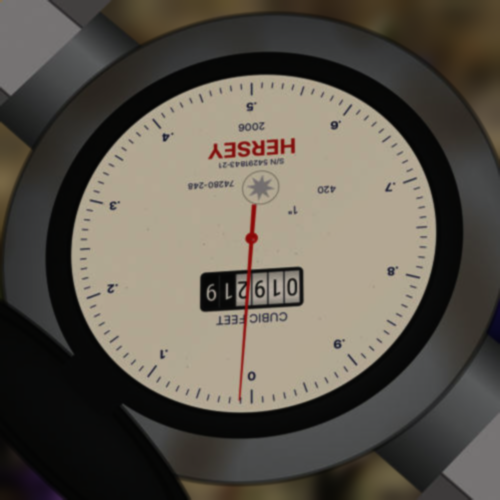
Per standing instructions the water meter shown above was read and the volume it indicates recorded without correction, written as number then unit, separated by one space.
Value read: 19219.01 ft³
